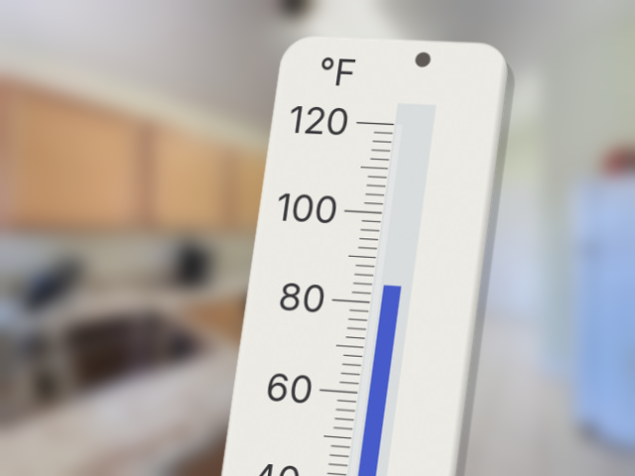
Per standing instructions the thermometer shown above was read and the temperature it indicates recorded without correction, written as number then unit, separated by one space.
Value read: 84 °F
